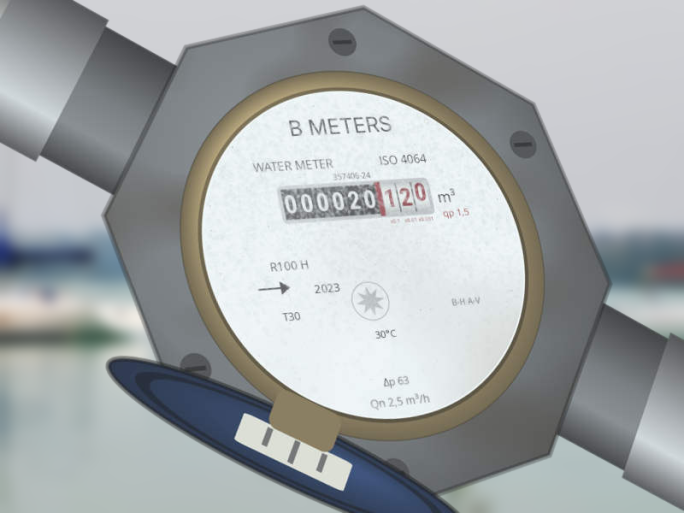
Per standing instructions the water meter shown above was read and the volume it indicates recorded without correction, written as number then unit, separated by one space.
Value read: 20.120 m³
